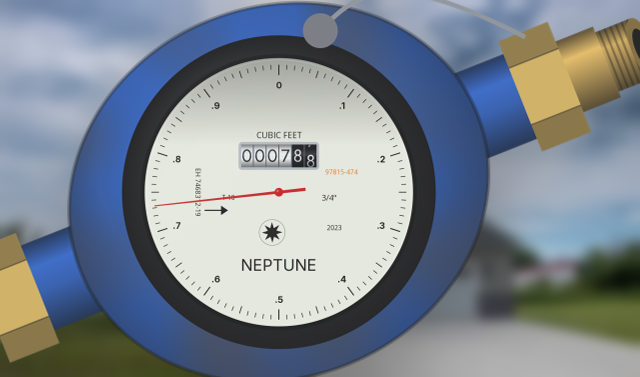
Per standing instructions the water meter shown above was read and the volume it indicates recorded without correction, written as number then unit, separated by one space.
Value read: 787.73 ft³
